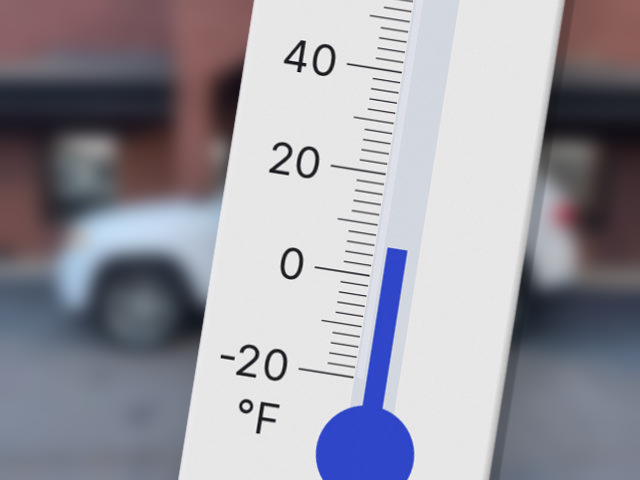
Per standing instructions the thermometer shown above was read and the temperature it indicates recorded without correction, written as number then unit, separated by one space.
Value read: 6 °F
